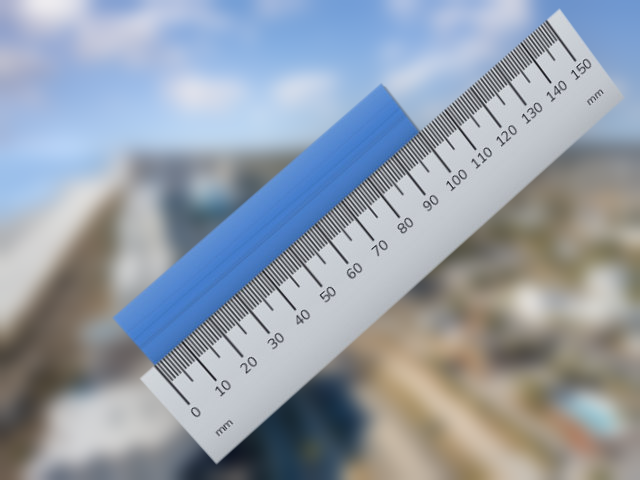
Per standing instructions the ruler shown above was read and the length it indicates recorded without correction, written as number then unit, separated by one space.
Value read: 100 mm
